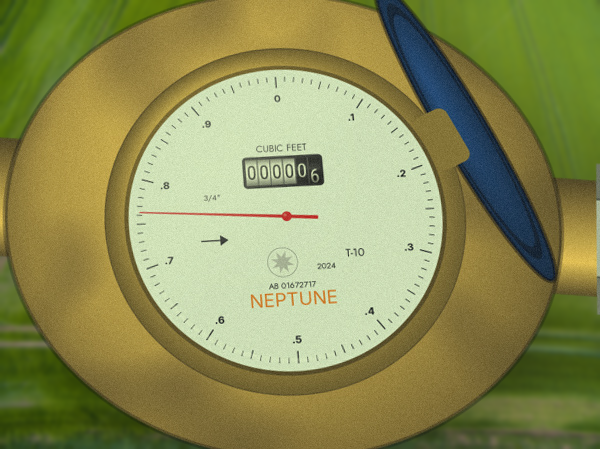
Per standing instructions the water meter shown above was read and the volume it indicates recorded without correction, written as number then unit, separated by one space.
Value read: 5.76 ft³
